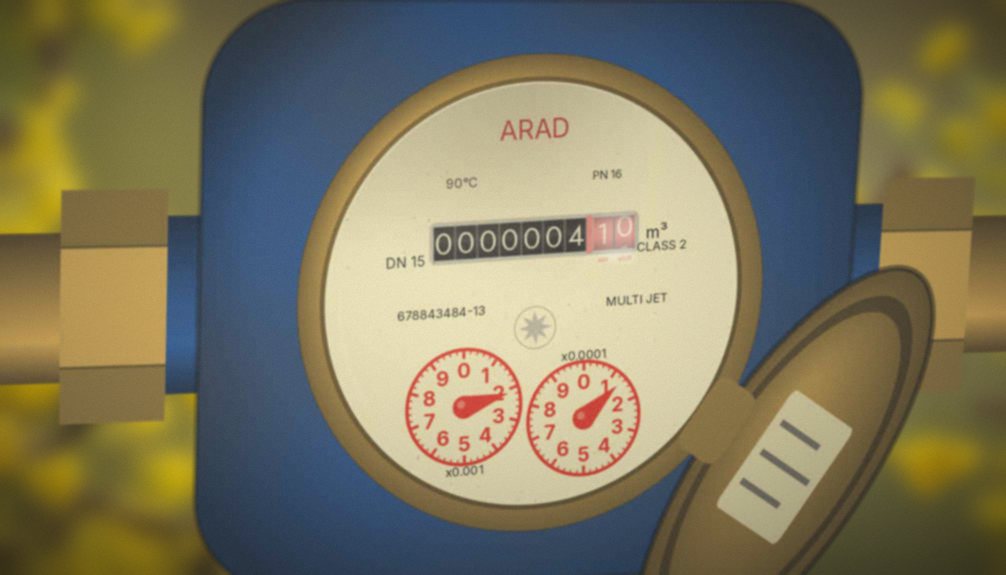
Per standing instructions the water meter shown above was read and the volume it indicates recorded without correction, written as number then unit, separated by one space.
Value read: 4.1021 m³
